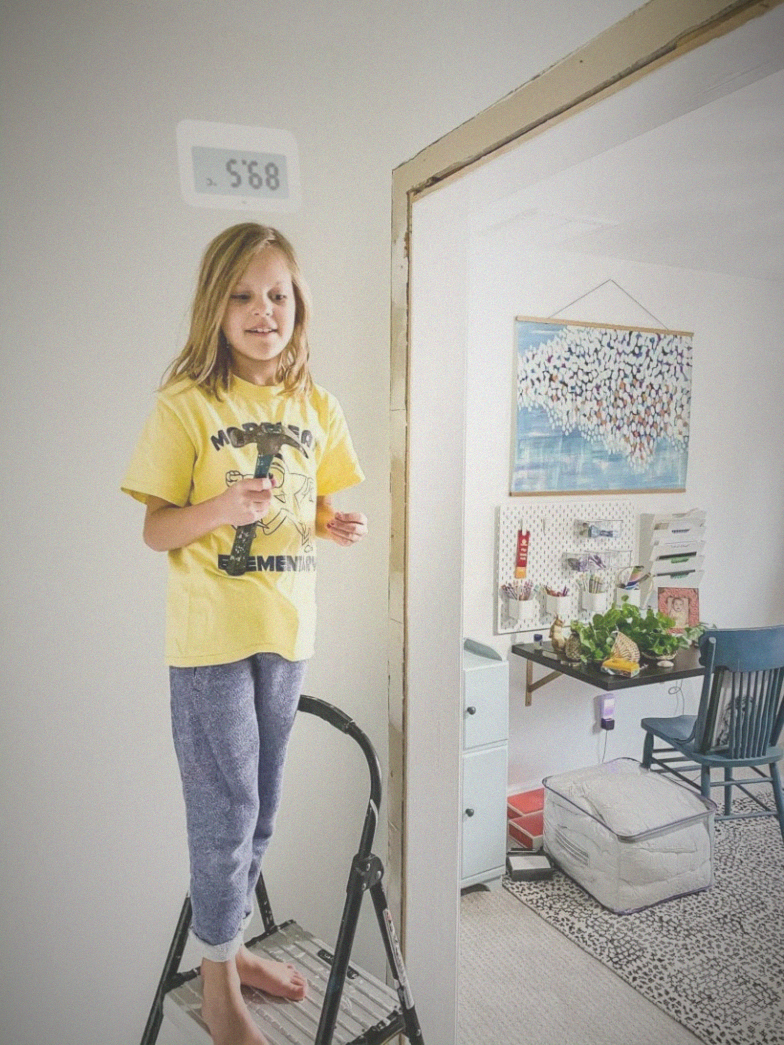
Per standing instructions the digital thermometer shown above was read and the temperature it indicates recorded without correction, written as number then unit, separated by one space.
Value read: 89.5 °C
